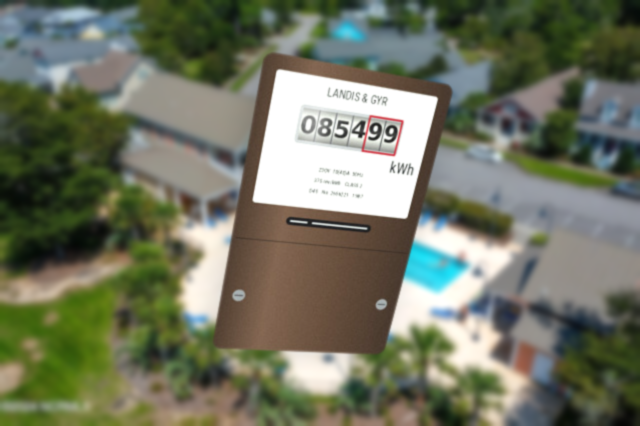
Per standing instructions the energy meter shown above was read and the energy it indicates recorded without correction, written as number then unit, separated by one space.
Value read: 854.99 kWh
